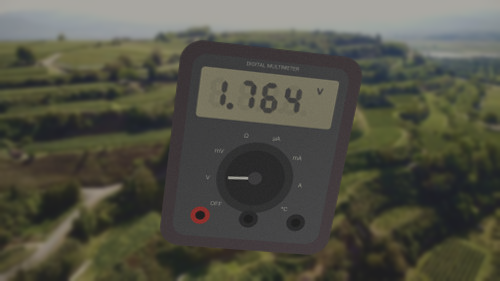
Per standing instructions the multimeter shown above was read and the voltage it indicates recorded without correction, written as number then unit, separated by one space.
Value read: 1.764 V
